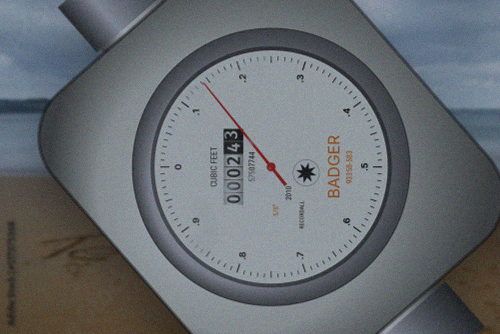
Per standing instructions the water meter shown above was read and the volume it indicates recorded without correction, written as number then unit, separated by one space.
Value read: 243.14 ft³
